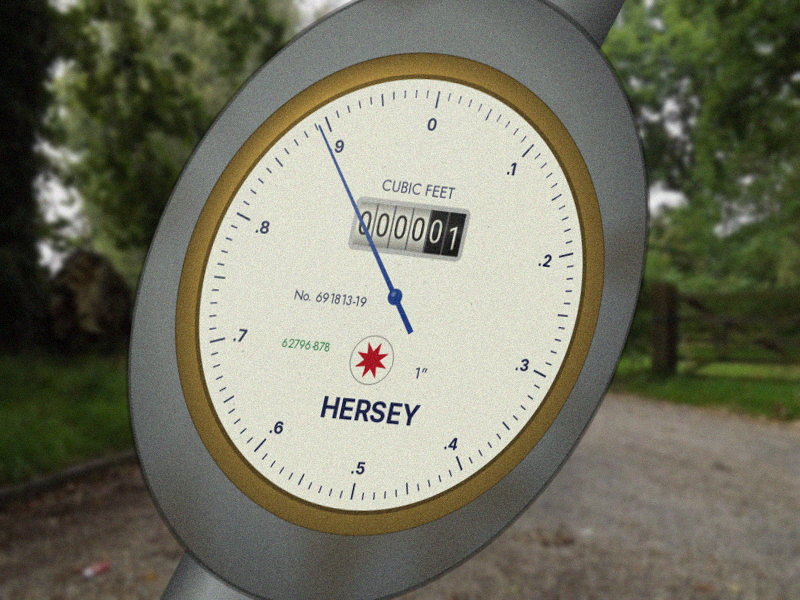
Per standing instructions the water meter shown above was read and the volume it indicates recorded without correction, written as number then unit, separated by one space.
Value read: 0.89 ft³
